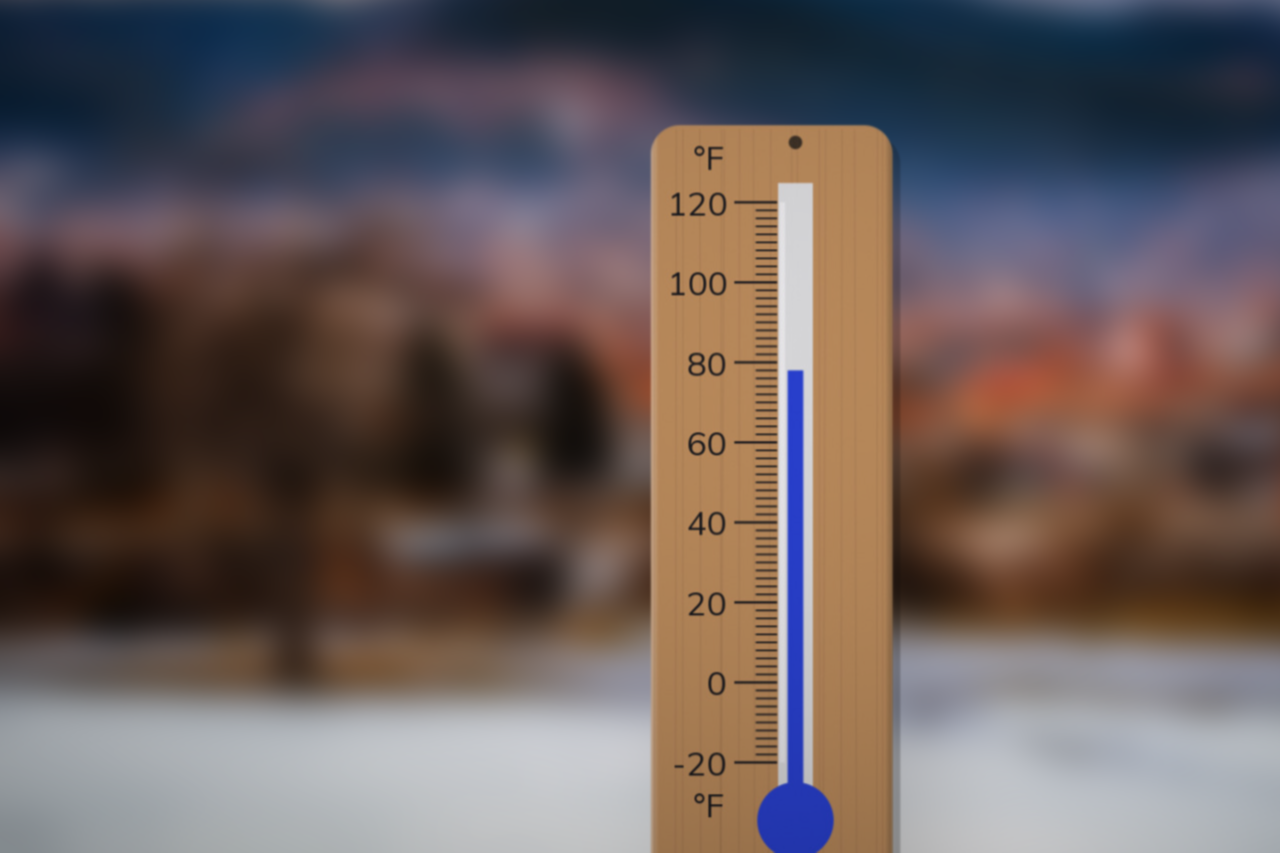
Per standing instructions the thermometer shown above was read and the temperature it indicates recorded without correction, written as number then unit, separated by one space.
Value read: 78 °F
